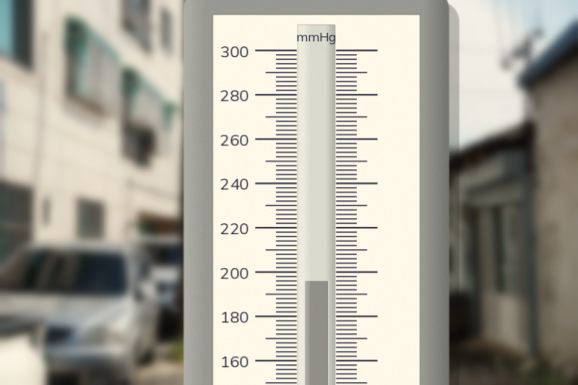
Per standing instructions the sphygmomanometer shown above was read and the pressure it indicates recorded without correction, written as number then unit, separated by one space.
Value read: 196 mmHg
